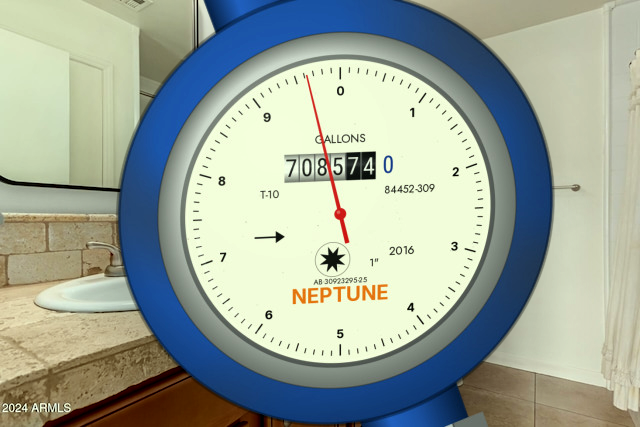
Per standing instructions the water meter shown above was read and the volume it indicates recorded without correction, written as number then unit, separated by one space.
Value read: 7085739.6 gal
